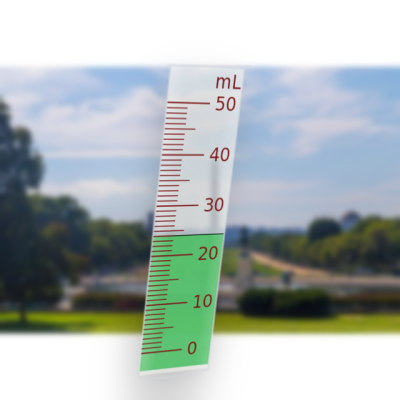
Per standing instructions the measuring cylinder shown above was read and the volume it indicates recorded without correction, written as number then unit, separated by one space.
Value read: 24 mL
